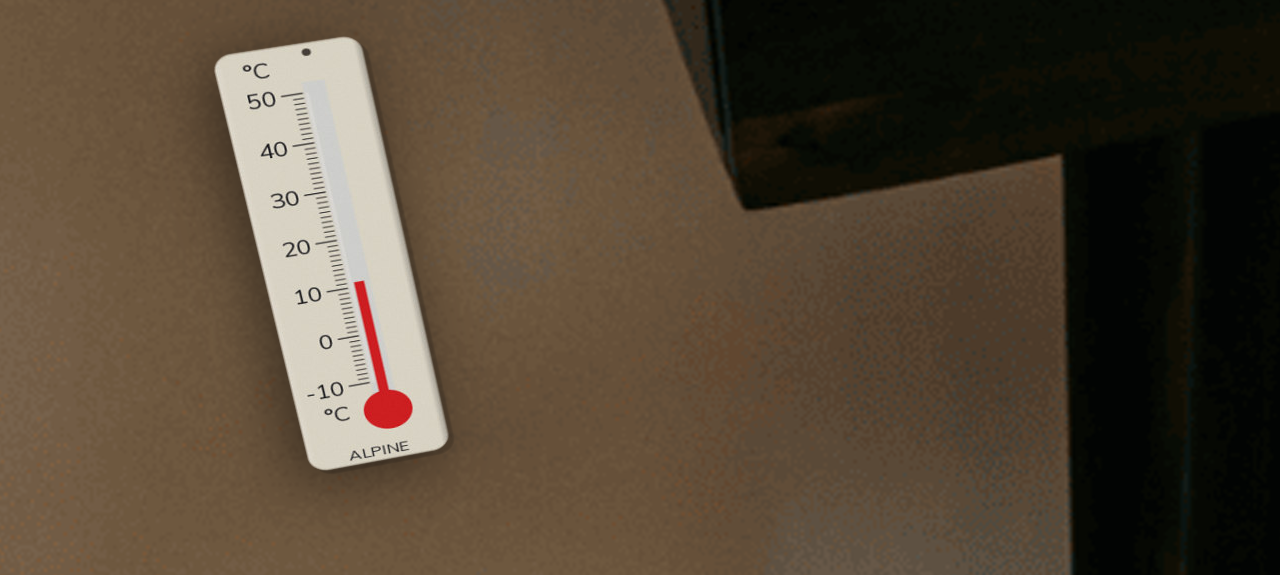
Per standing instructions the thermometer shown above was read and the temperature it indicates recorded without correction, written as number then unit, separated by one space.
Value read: 11 °C
